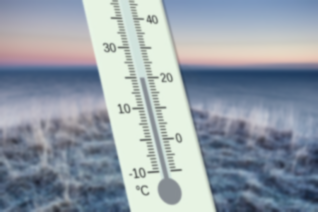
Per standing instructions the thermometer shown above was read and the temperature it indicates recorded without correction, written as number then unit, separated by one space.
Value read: 20 °C
